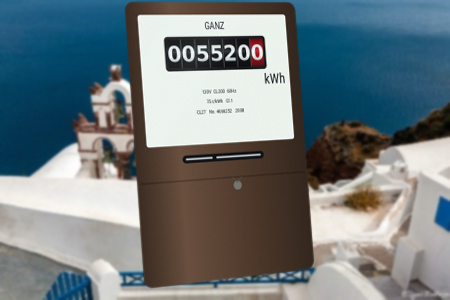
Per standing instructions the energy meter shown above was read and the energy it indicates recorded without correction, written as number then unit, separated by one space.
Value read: 5520.0 kWh
